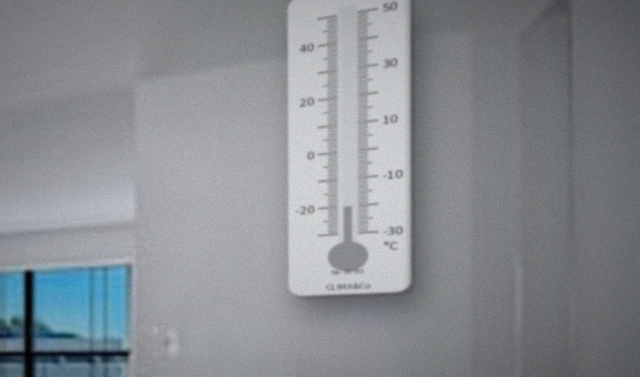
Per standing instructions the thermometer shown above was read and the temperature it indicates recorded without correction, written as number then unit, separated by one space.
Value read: -20 °C
